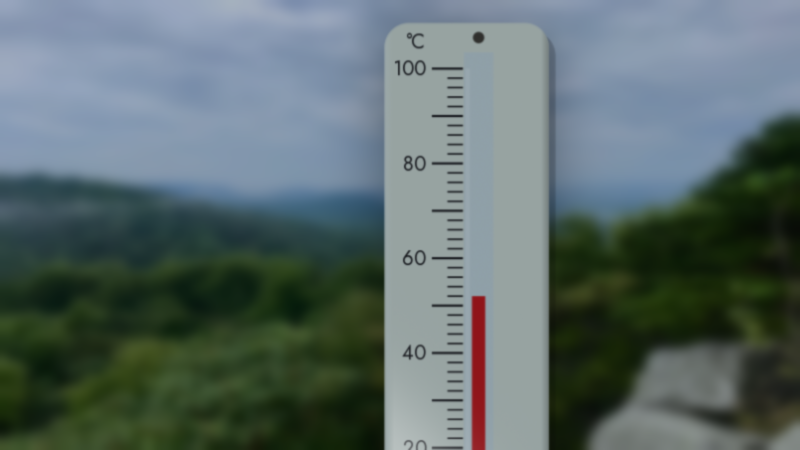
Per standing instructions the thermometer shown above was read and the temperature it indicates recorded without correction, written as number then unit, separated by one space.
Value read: 52 °C
